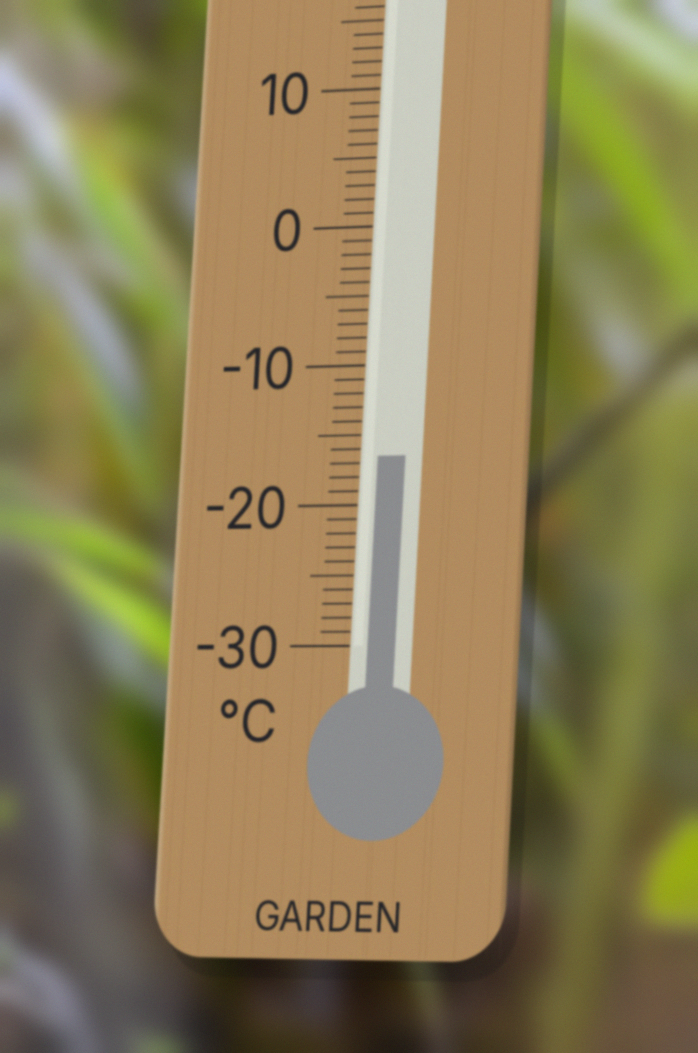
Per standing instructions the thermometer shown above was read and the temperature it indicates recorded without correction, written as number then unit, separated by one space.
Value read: -16.5 °C
